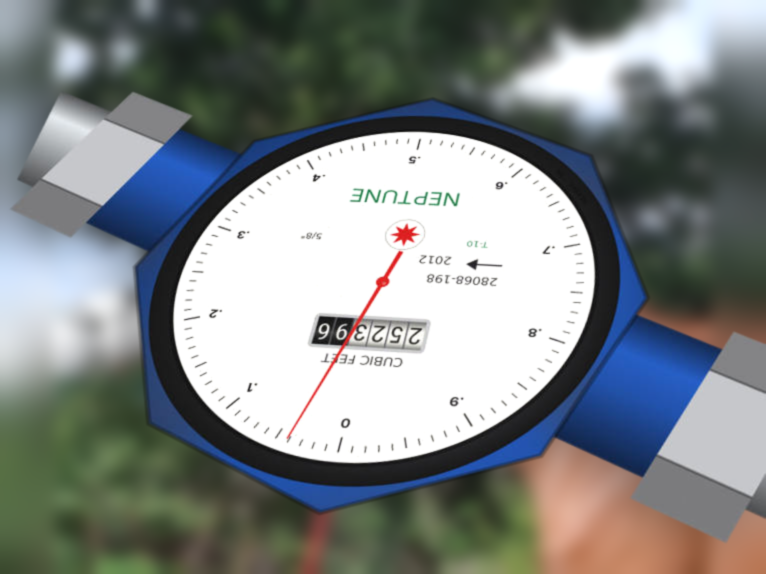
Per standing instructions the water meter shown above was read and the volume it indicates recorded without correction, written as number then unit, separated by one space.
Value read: 252396.04 ft³
